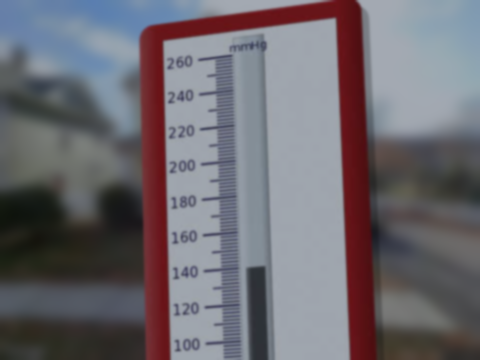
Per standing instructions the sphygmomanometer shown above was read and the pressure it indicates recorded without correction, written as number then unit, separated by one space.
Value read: 140 mmHg
